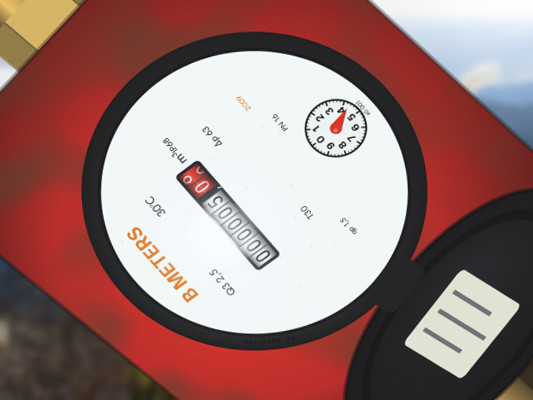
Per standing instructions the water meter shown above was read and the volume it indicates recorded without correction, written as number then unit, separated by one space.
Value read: 5.084 m³
